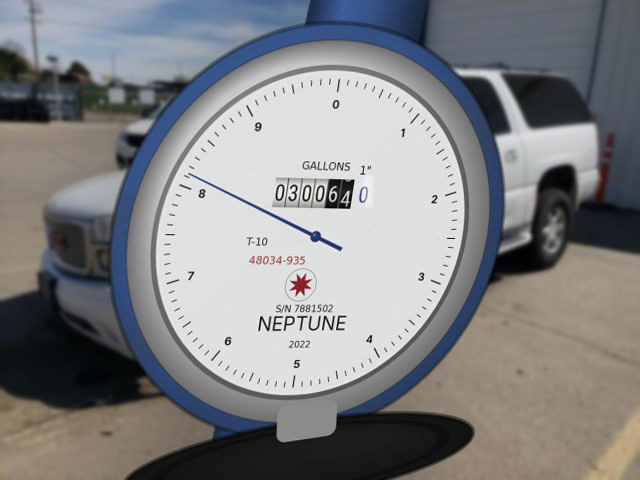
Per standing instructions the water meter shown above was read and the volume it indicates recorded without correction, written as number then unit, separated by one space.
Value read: 300638.1 gal
